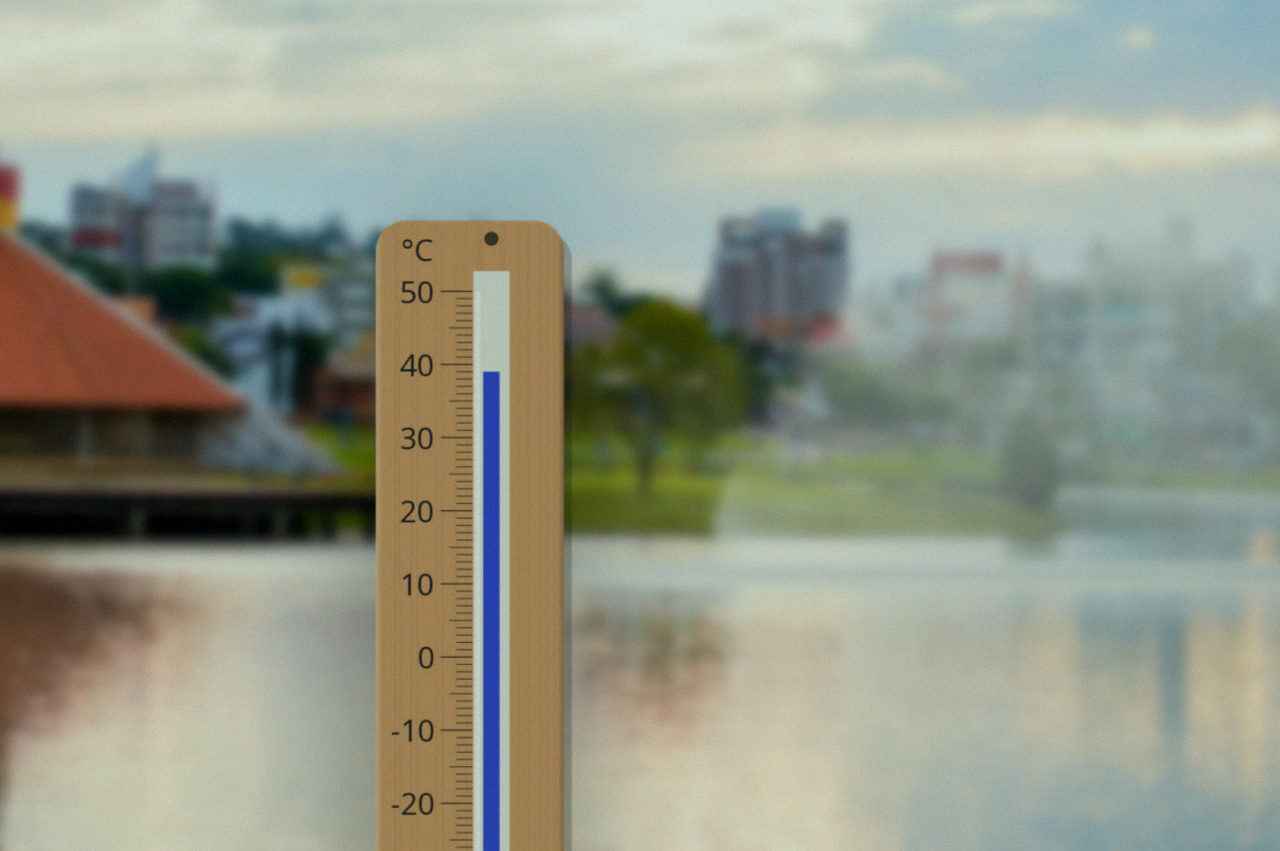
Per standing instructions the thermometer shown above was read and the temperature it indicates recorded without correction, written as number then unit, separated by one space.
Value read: 39 °C
